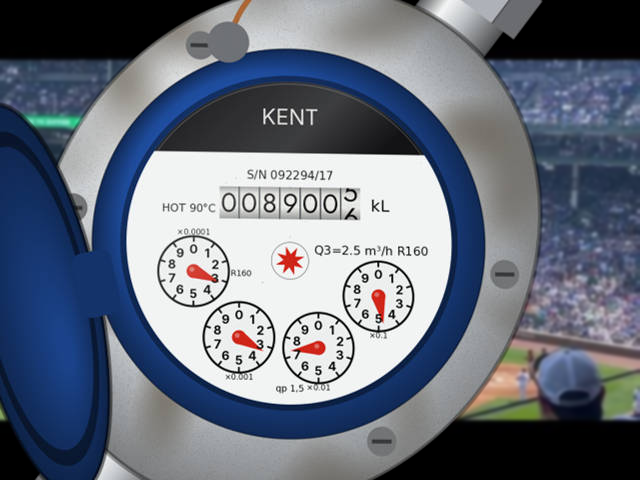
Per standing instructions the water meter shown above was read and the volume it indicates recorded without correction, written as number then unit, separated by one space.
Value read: 89005.4733 kL
